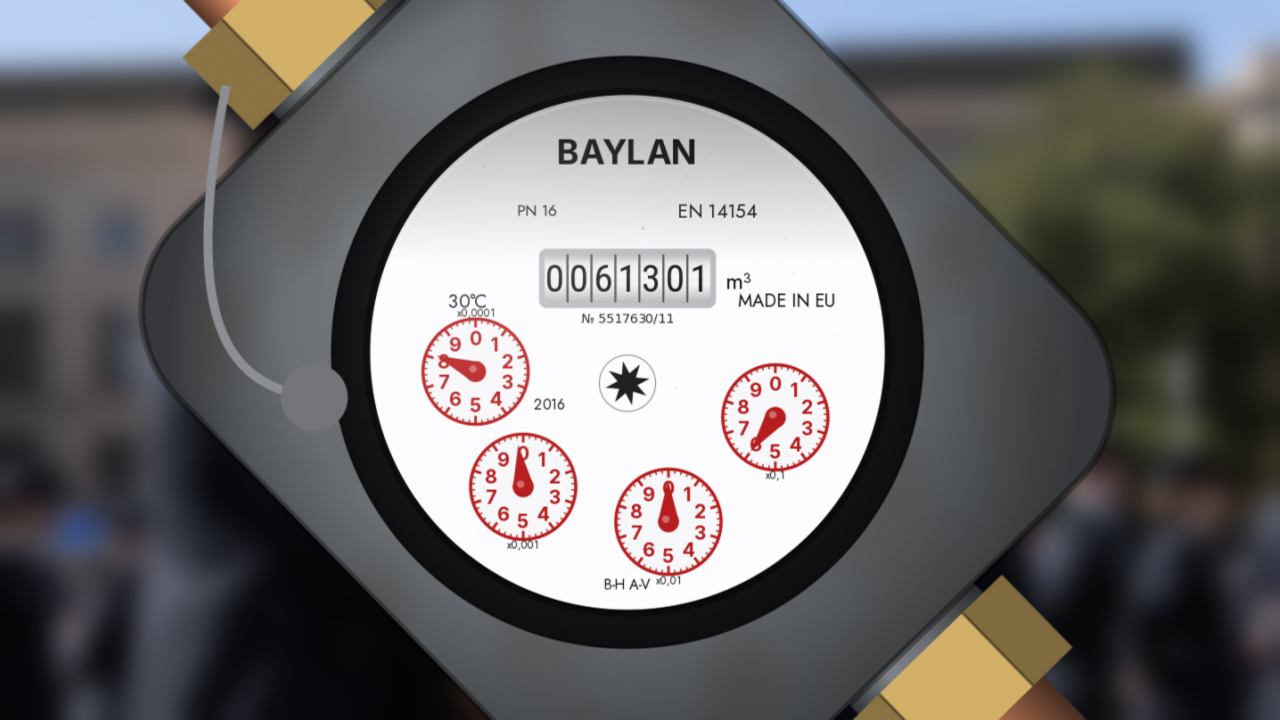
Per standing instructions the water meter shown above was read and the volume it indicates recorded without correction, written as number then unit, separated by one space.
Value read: 61301.5998 m³
